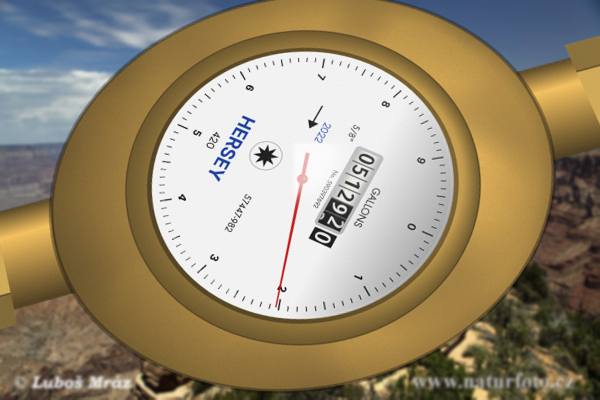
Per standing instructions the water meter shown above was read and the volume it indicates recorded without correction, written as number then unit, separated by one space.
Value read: 512922.0 gal
